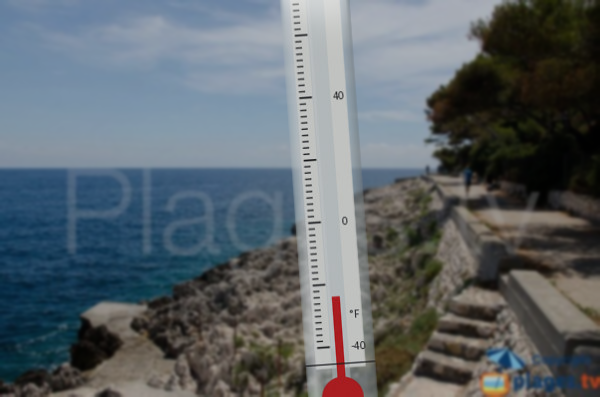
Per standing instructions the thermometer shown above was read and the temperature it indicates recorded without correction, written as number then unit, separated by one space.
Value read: -24 °F
